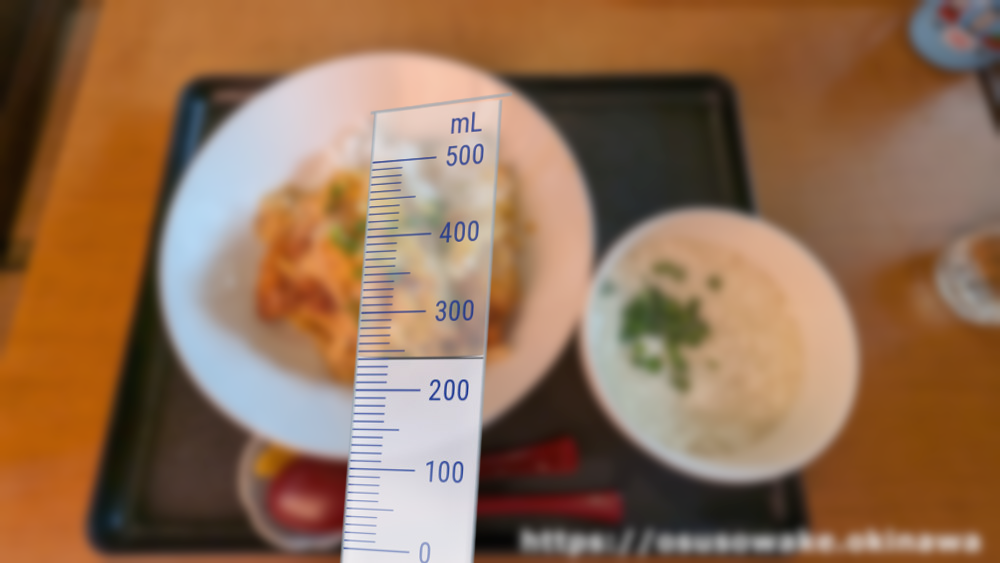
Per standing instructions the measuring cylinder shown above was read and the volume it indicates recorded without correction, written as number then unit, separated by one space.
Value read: 240 mL
